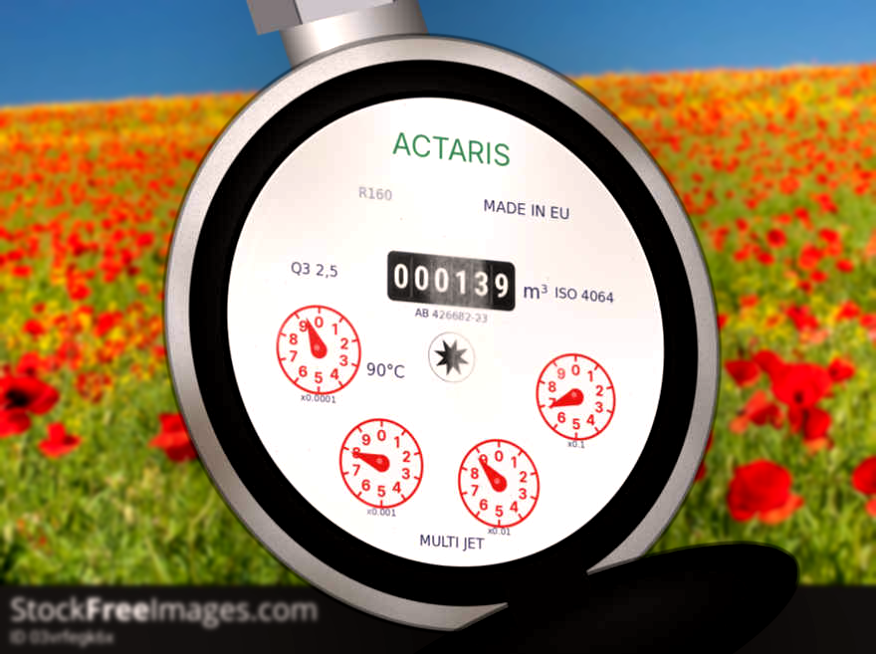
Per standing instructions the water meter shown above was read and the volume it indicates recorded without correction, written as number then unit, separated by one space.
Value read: 139.6879 m³
